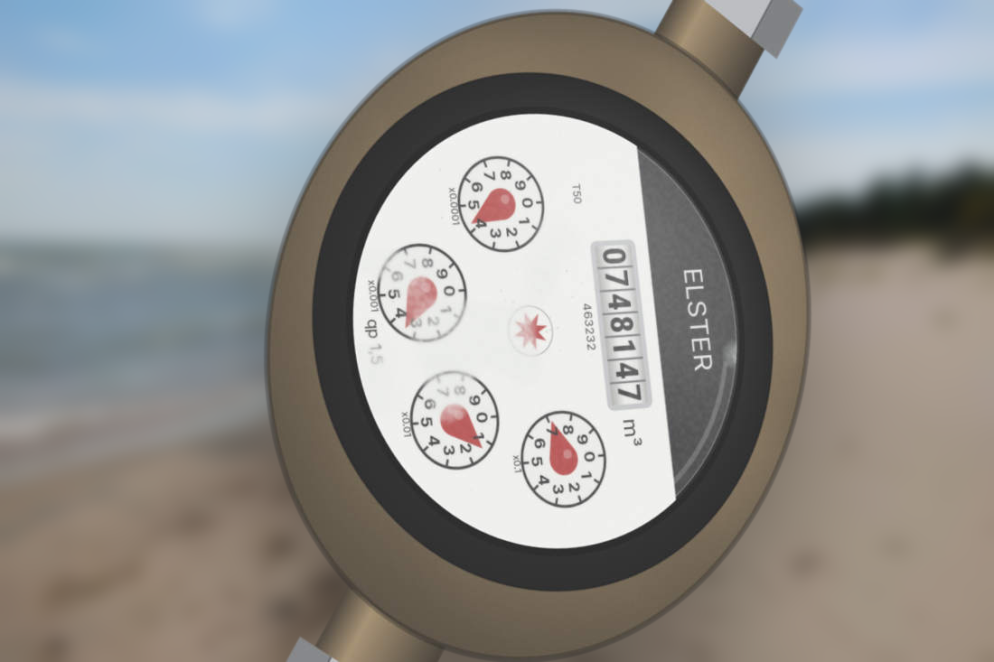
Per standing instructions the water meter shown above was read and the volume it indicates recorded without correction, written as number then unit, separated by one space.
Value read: 748147.7134 m³
